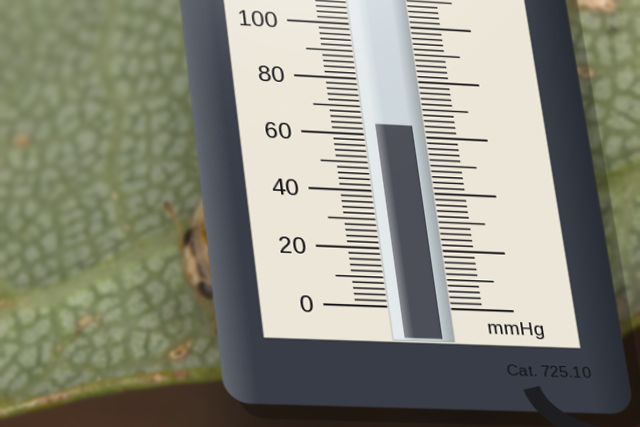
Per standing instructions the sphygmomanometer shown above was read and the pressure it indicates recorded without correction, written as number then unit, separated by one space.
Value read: 64 mmHg
